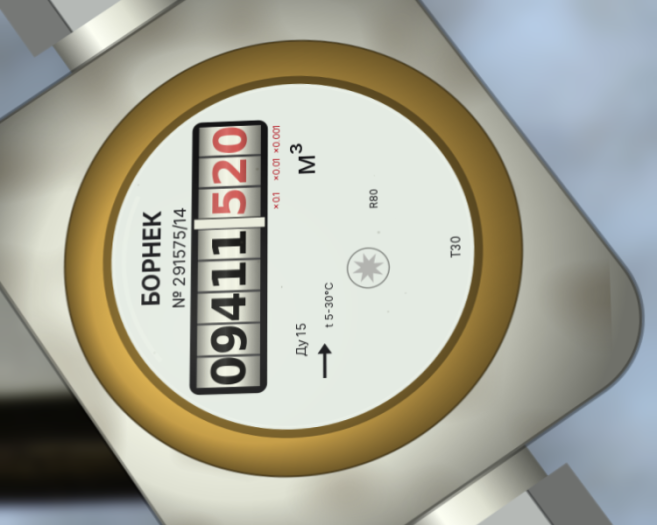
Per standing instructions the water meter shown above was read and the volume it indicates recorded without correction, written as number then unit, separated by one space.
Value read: 9411.520 m³
